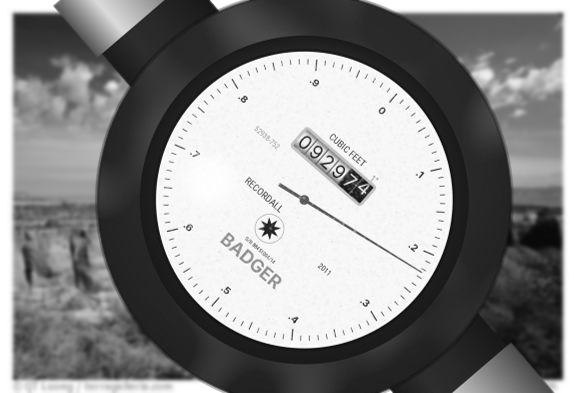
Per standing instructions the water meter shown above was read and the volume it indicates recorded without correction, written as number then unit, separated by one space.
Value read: 92974.22 ft³
